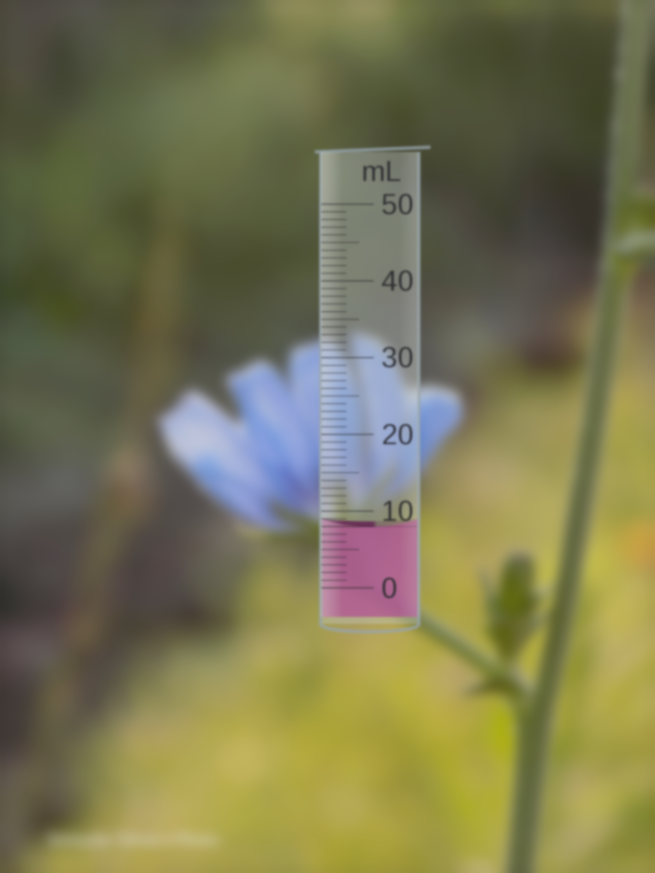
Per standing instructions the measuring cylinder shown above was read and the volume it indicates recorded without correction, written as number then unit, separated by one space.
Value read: 8 mL
